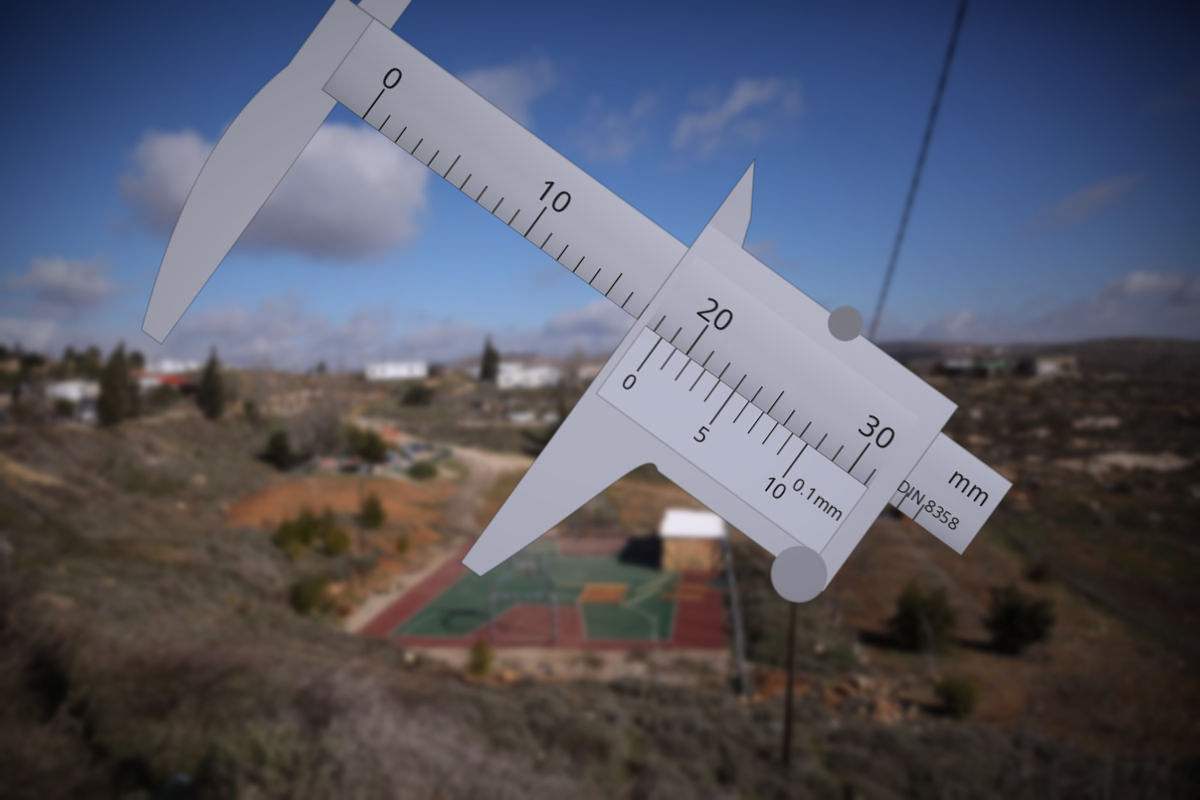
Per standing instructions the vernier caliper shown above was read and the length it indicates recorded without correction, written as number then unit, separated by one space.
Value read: 18.5 mm
